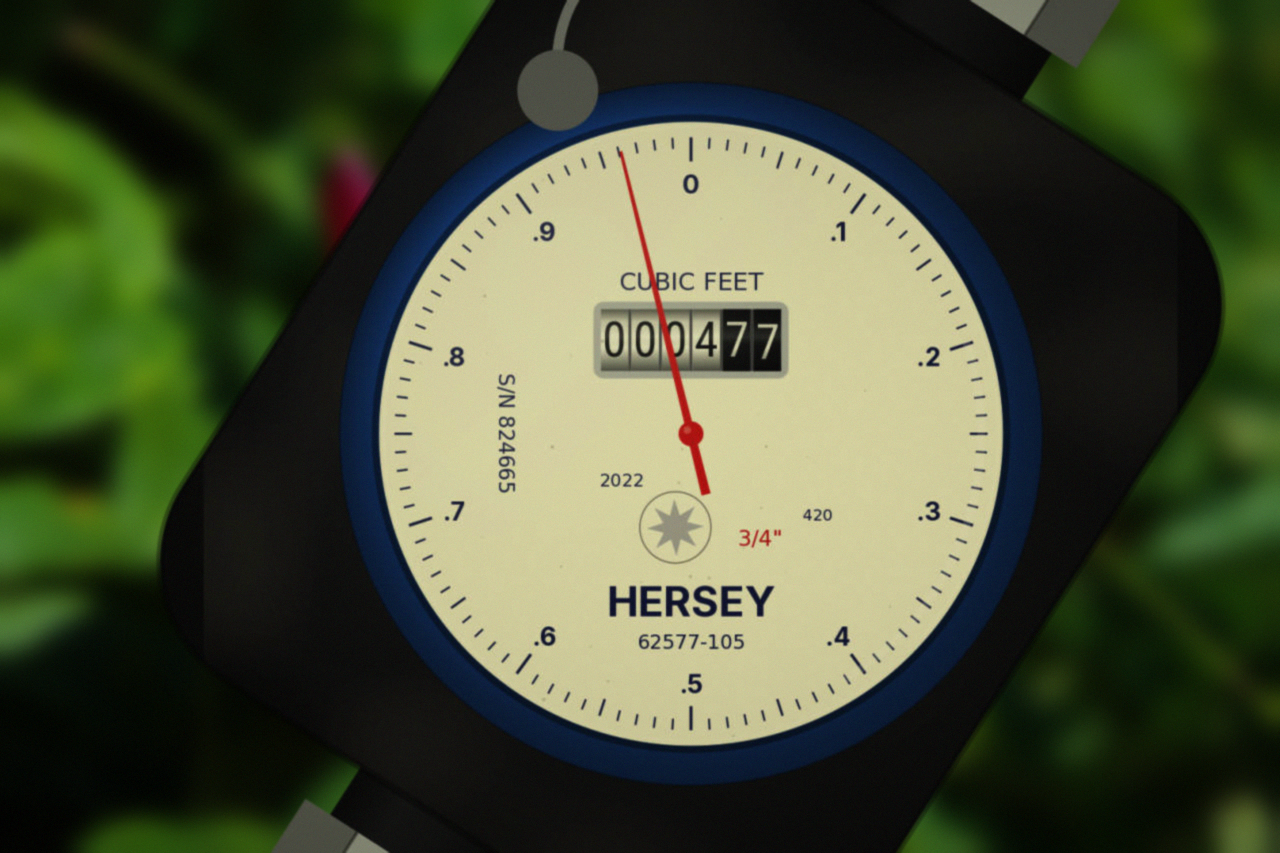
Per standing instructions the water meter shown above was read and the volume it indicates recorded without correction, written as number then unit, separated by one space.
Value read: 476.96 ft³
